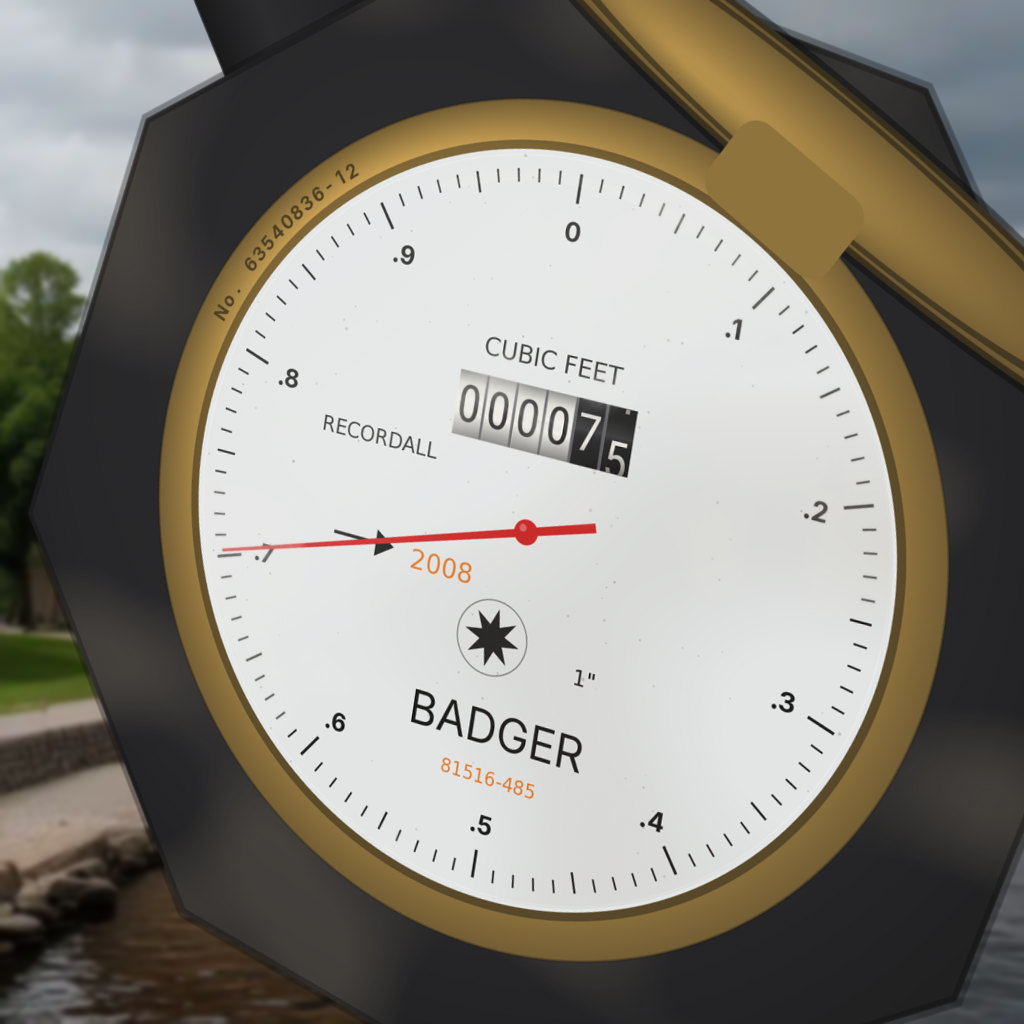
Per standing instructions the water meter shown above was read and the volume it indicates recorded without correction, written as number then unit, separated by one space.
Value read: 74.70 ft³
